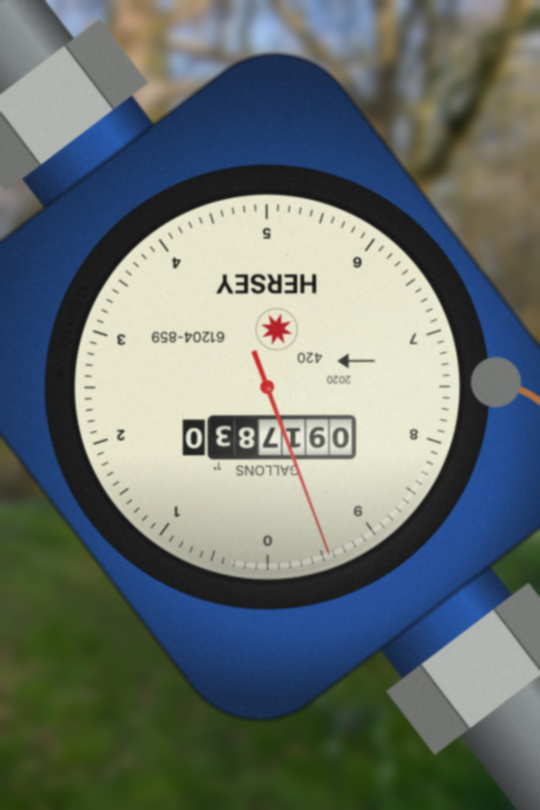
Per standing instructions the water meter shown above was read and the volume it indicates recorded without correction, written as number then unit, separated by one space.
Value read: 917829.4 gal
